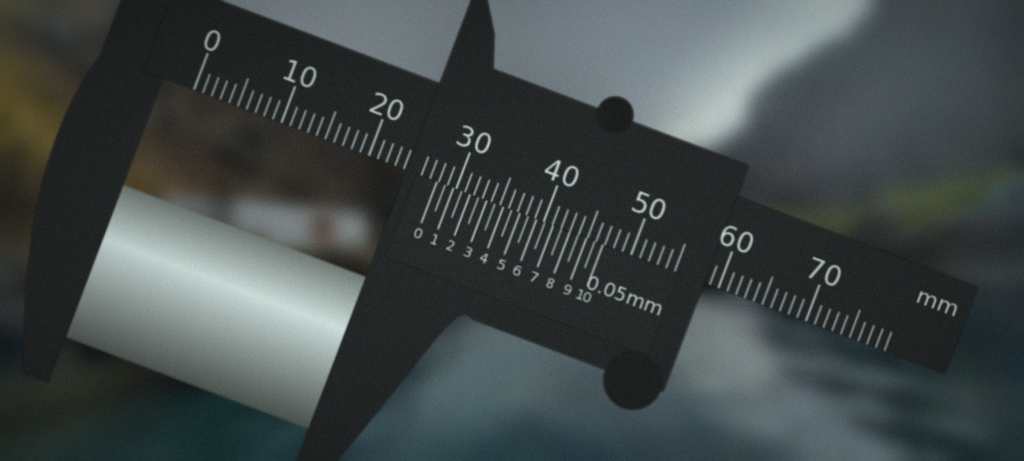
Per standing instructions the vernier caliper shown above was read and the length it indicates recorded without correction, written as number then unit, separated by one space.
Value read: 27.8 mm
